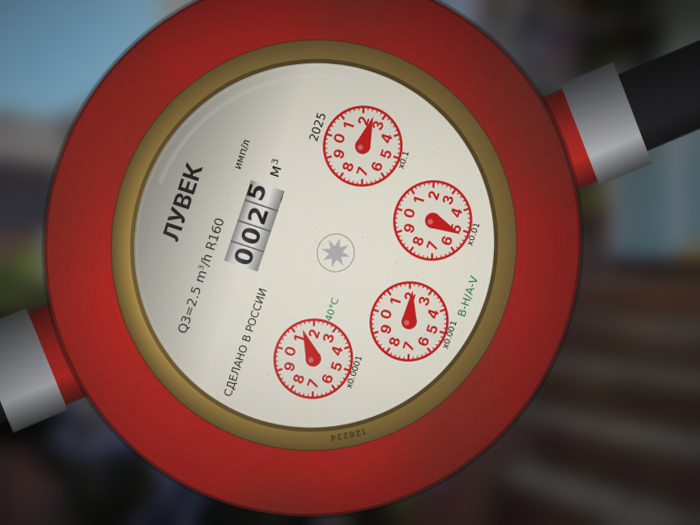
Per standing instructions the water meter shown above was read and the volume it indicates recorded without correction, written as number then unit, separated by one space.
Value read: 25.2521 m³
